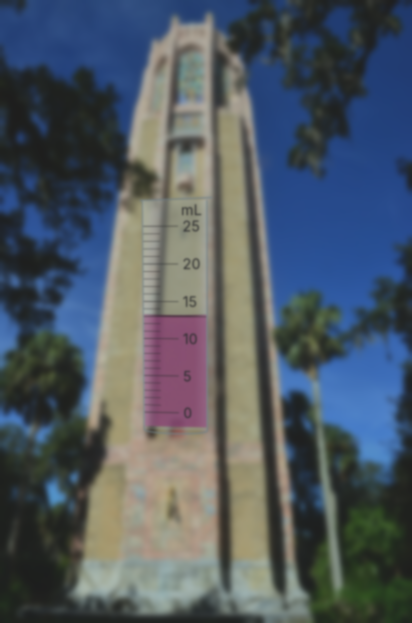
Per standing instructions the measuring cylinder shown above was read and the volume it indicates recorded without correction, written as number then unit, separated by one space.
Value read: 13 mL
